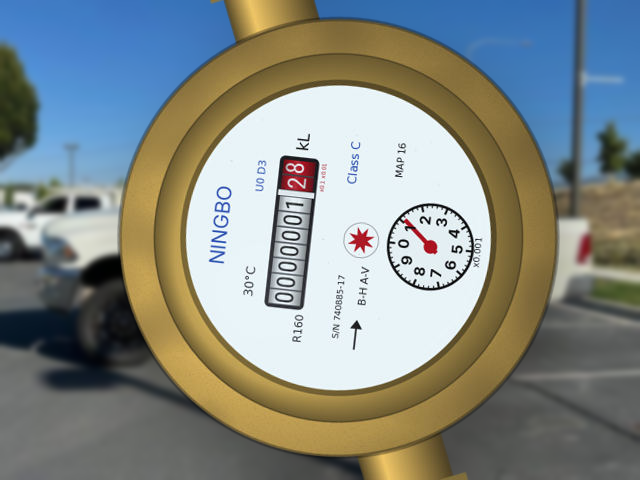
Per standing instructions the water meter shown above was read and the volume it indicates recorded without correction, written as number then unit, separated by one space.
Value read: 1.281 kL
